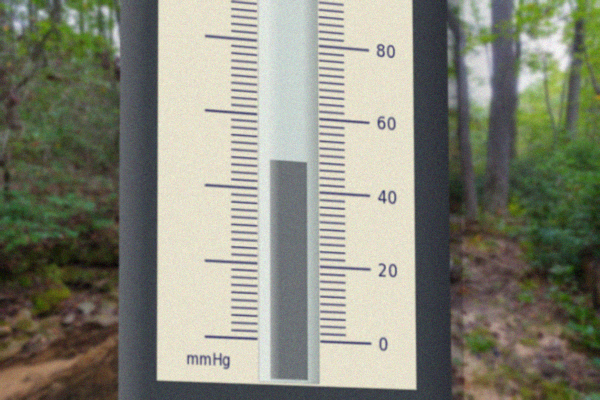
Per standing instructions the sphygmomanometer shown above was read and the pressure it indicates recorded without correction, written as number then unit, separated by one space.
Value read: 48 mmHg
